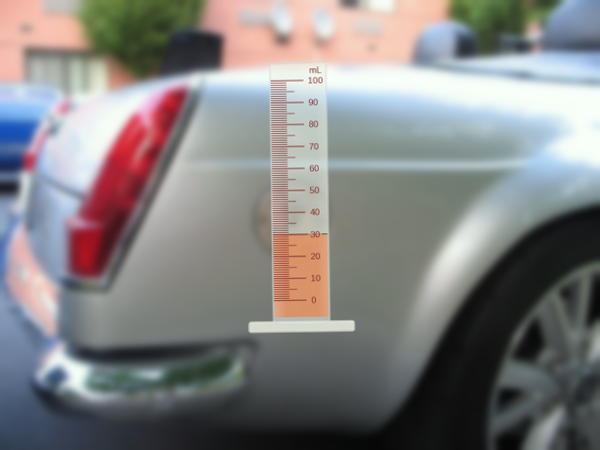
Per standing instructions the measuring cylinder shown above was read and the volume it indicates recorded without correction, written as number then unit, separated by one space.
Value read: 30 mL
